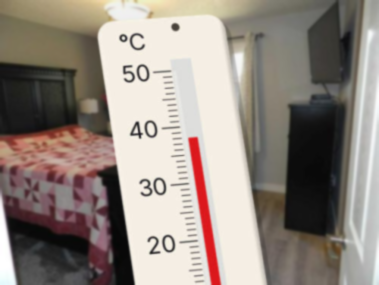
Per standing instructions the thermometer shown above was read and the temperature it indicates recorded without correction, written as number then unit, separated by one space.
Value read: 38 °C
